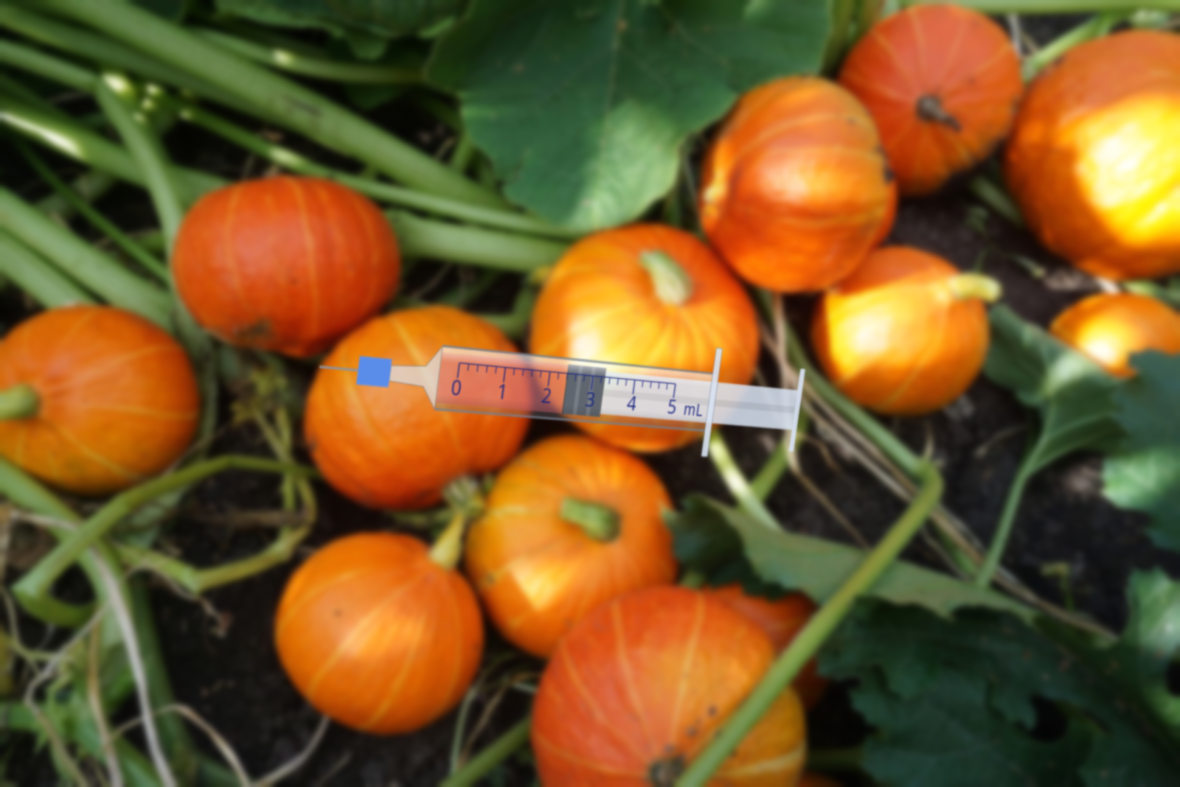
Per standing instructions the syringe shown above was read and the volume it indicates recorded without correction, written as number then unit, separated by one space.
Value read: 2.4 mL
